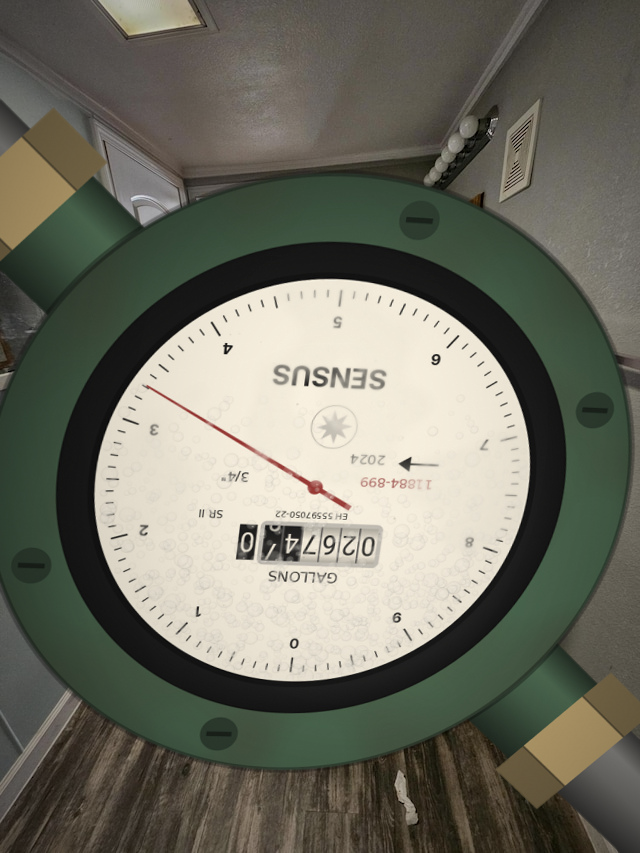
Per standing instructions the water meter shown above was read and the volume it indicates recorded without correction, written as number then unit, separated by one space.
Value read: 267473.3 gal
